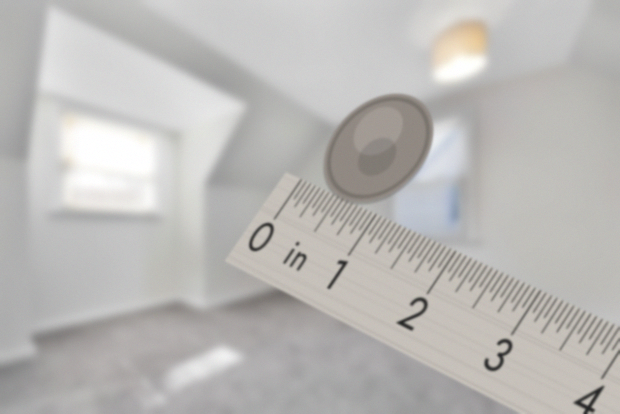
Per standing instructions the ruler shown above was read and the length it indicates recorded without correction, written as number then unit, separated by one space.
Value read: 1.125 in
